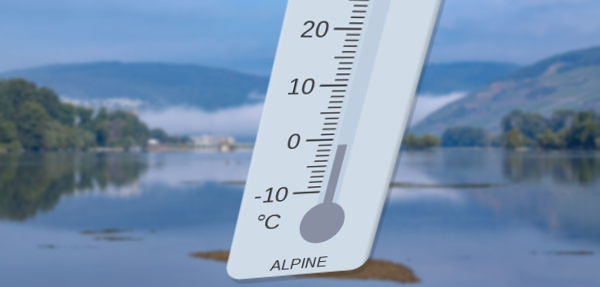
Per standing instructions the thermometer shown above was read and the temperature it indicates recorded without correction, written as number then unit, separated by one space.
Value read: -1 °C
